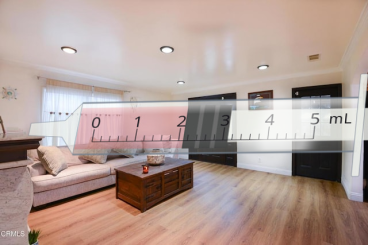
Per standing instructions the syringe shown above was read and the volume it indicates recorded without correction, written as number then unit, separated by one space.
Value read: 2.1 mL
